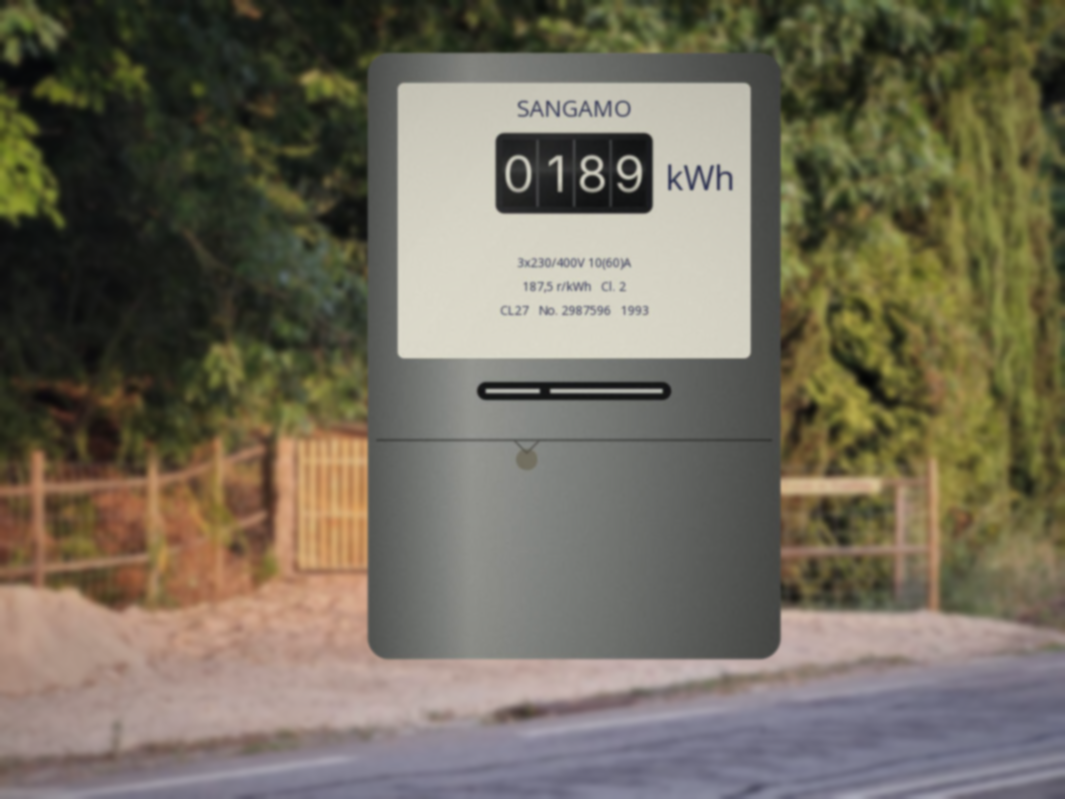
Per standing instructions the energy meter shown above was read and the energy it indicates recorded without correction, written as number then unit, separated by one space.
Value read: 189 kWh
